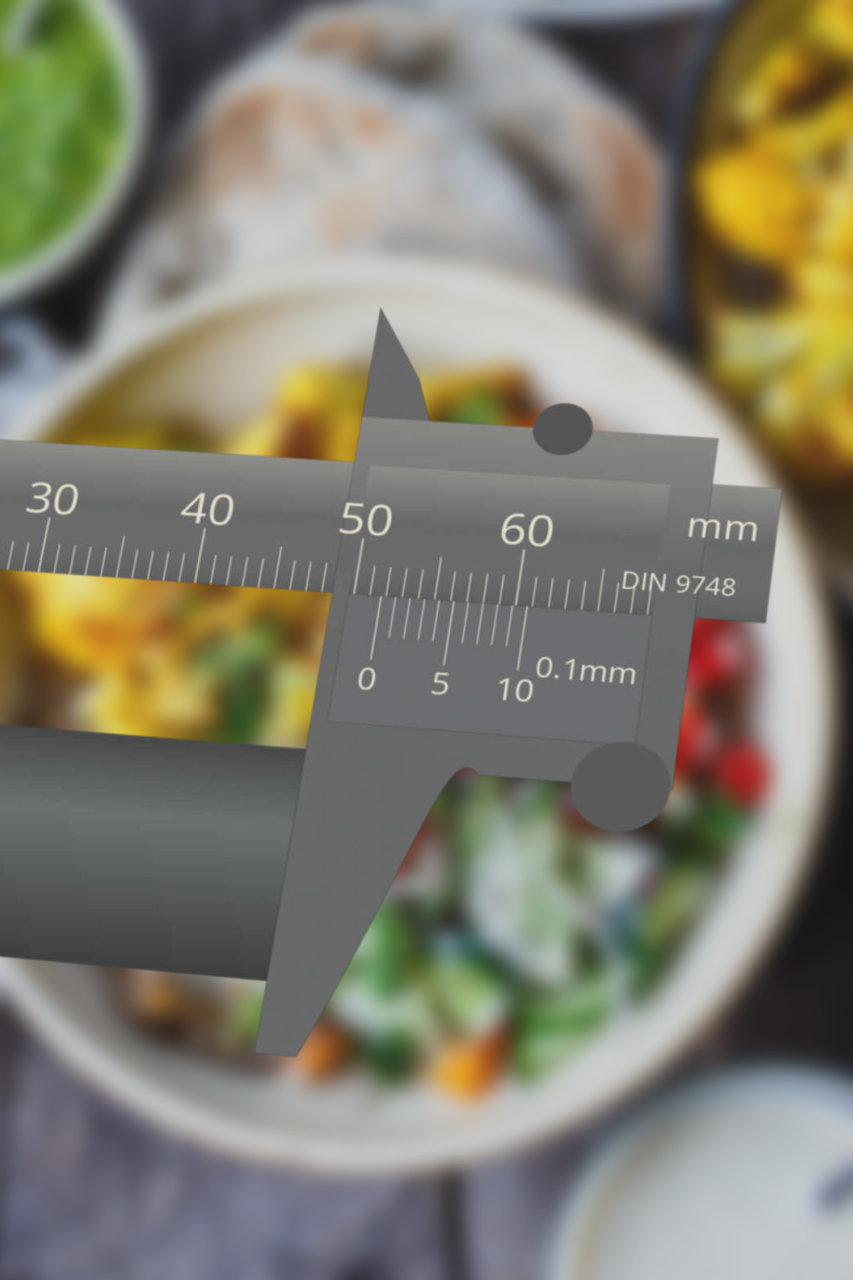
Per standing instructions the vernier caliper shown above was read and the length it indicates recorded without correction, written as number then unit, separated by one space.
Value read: 51.7 mm
